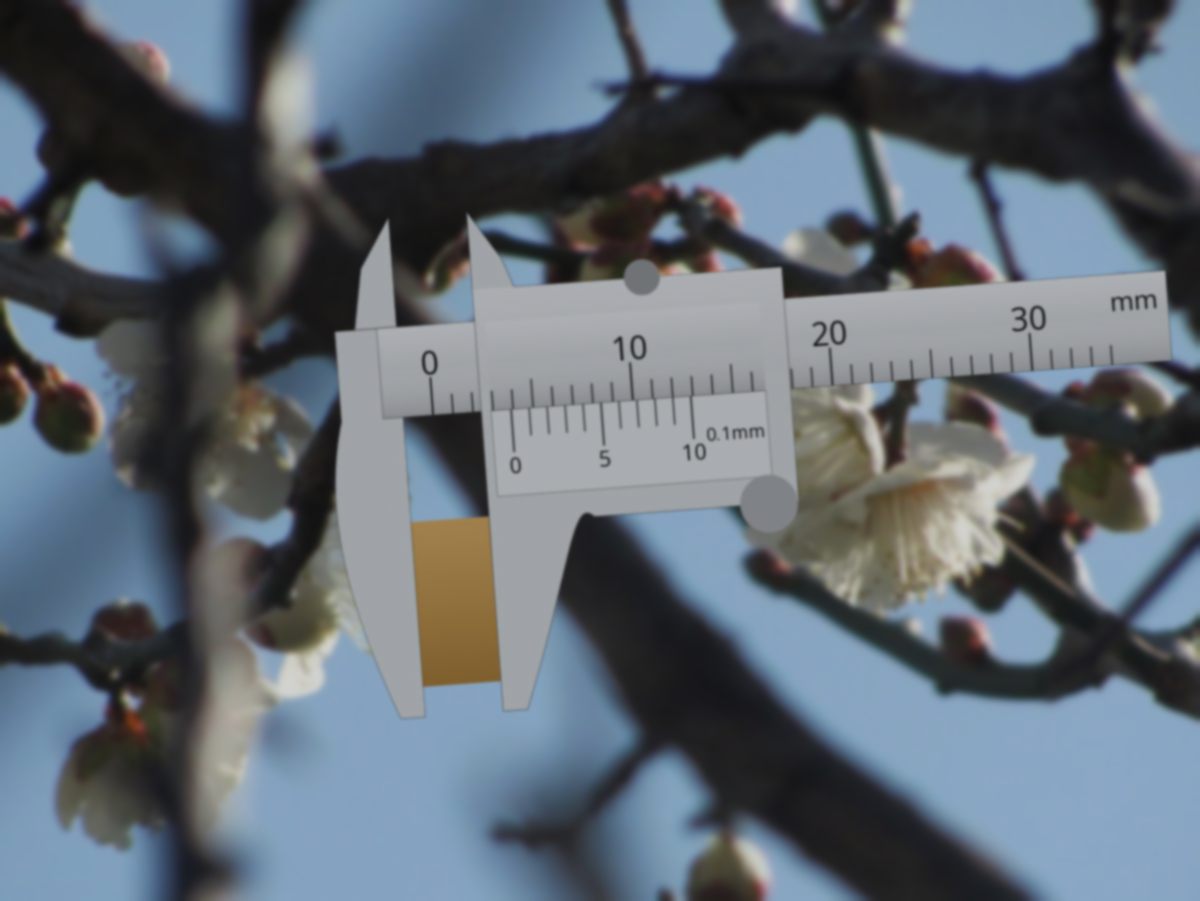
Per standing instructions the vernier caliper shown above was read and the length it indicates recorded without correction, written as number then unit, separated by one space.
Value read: 3.9 mm
